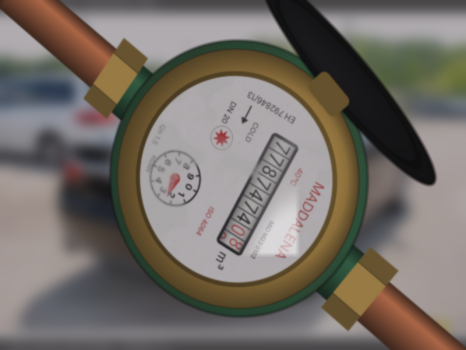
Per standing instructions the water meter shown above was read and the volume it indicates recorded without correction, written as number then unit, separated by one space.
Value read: 7787474.082 m³
